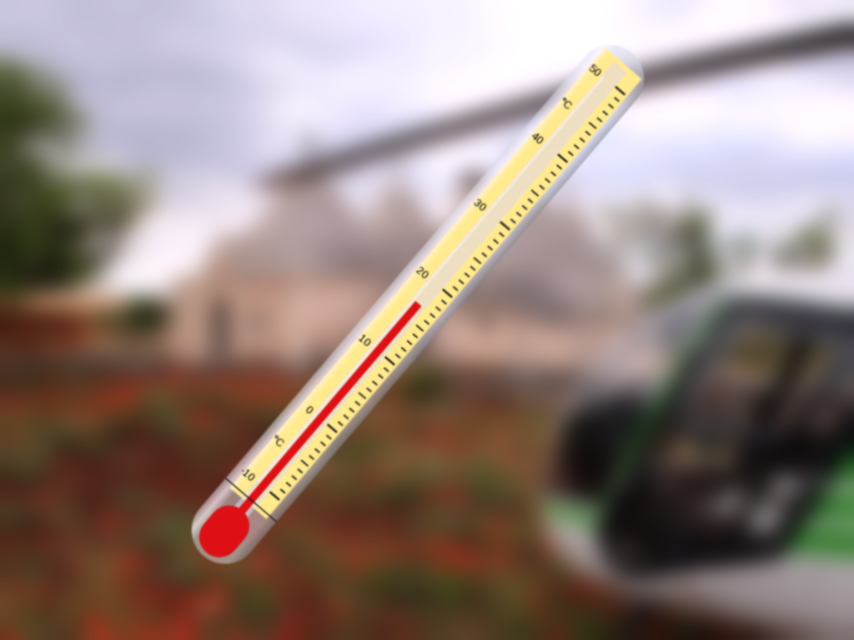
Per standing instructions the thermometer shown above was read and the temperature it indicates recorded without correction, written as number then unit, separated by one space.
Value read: 17 °C
